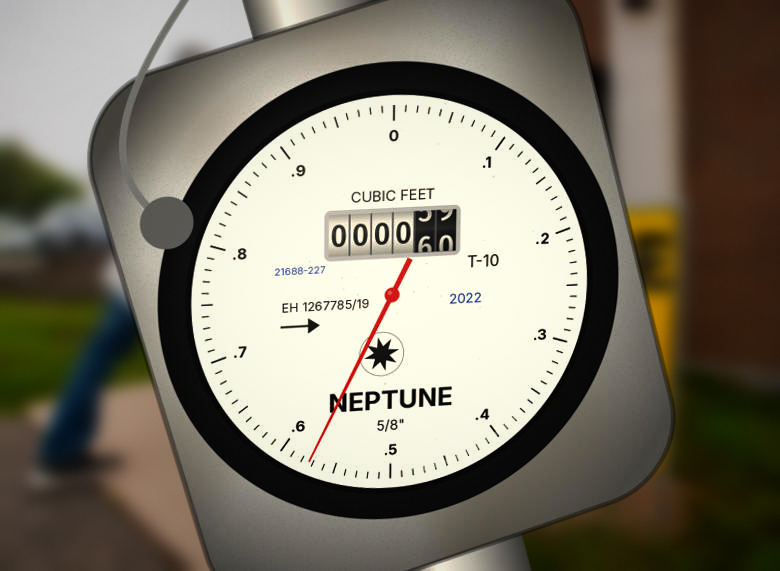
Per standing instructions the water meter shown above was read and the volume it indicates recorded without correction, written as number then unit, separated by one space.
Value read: 59.57 ft³
